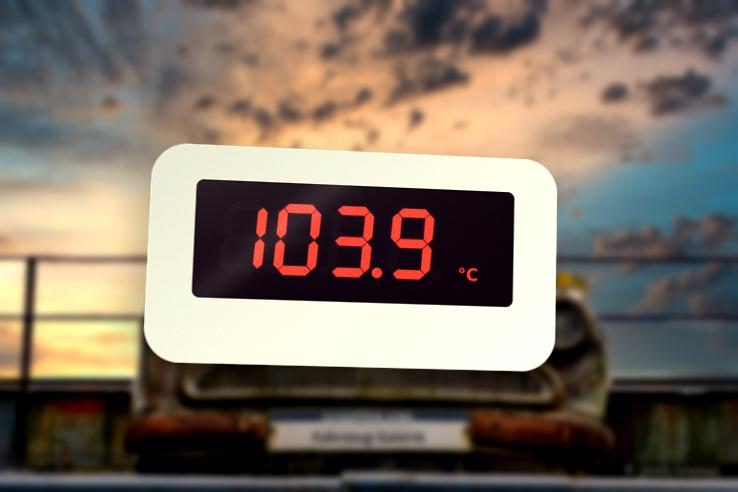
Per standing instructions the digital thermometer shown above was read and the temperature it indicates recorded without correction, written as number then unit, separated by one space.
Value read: 103.9 °C
